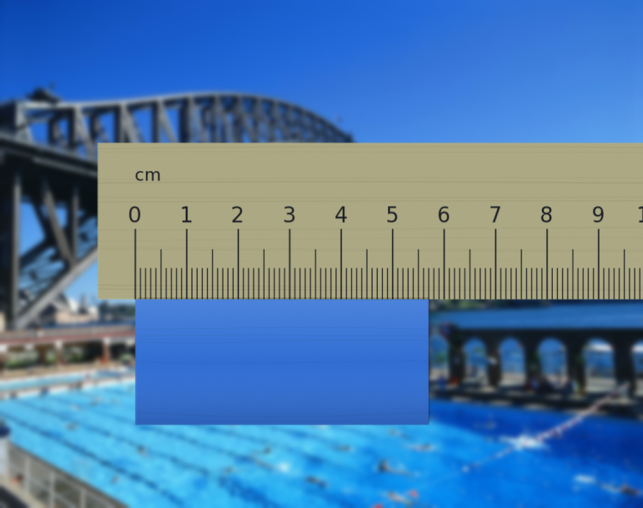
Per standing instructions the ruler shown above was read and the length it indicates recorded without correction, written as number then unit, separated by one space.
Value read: 5.7 cm
